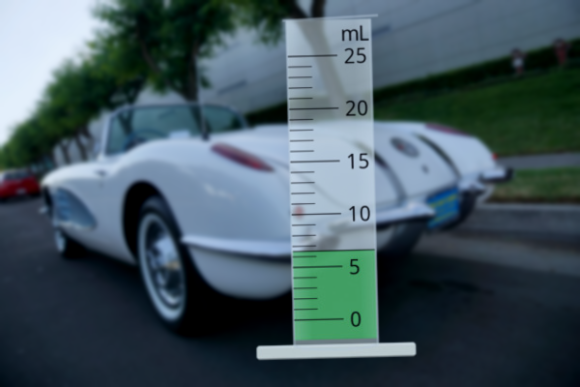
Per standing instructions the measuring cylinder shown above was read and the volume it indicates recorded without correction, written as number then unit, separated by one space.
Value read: 6.5 mL
